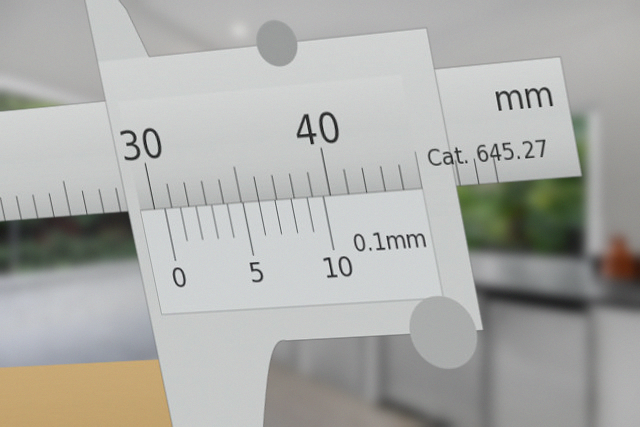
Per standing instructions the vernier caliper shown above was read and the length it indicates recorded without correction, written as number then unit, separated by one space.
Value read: 30.6 mm
